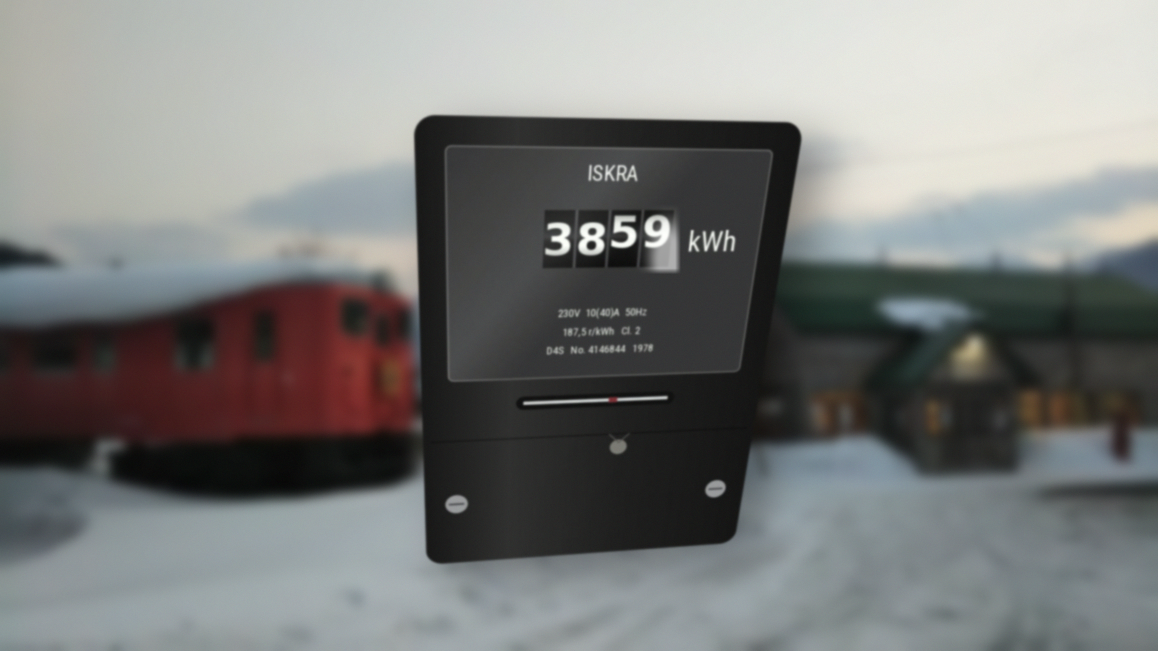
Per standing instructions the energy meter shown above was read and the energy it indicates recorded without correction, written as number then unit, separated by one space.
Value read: 3859 kWh
